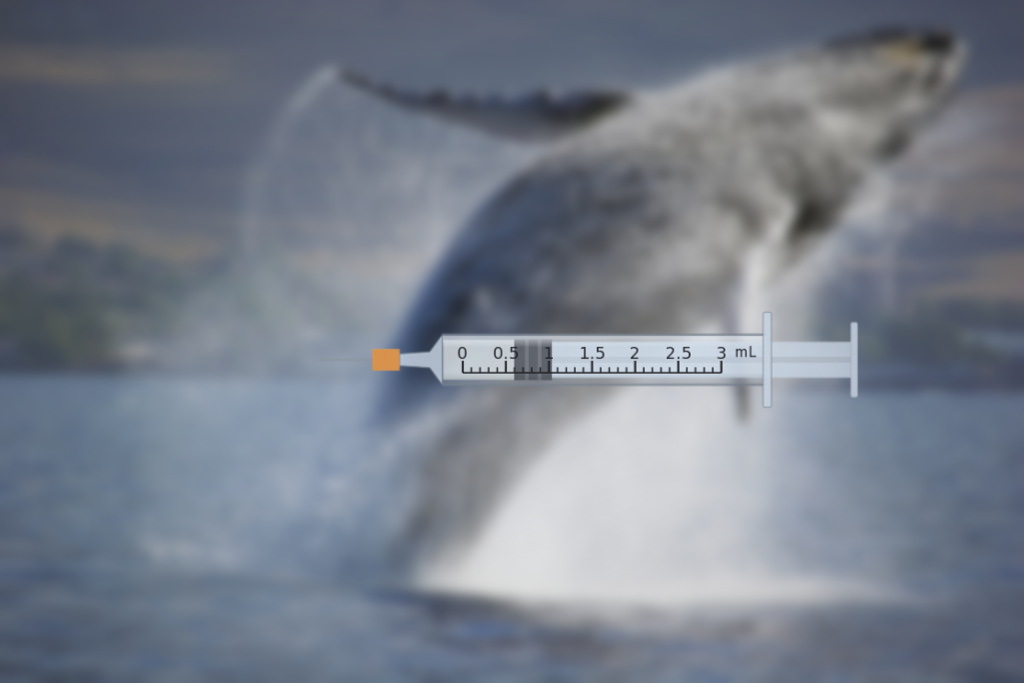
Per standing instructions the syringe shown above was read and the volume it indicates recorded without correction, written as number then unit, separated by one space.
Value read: 0.6 mL
